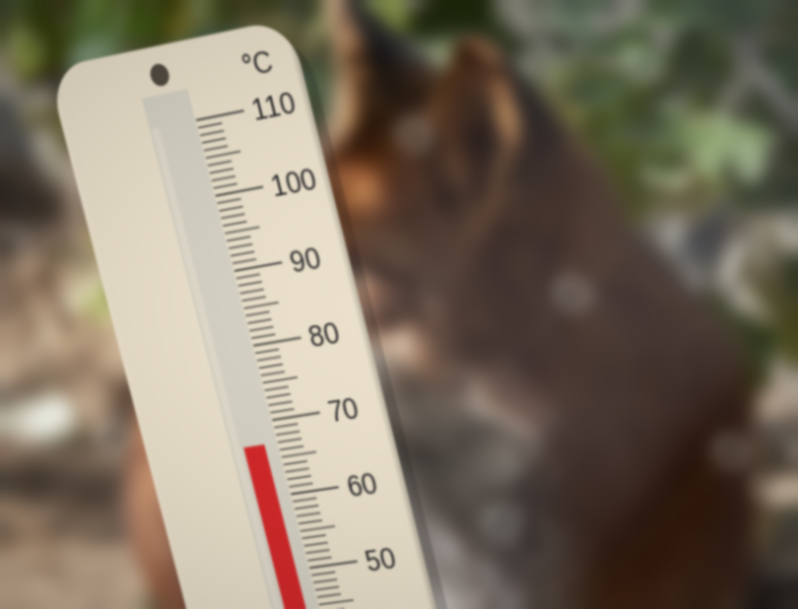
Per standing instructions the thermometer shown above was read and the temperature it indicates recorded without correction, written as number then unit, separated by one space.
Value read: 67 °C
